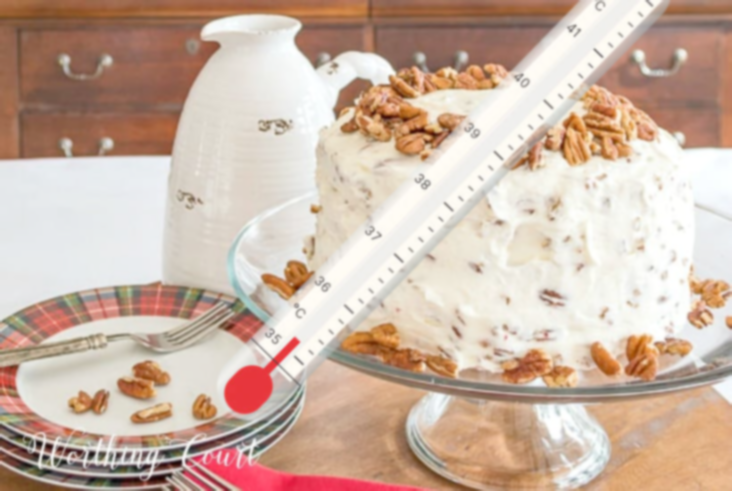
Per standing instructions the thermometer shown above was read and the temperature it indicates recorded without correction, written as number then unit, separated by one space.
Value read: 35.2 °C
